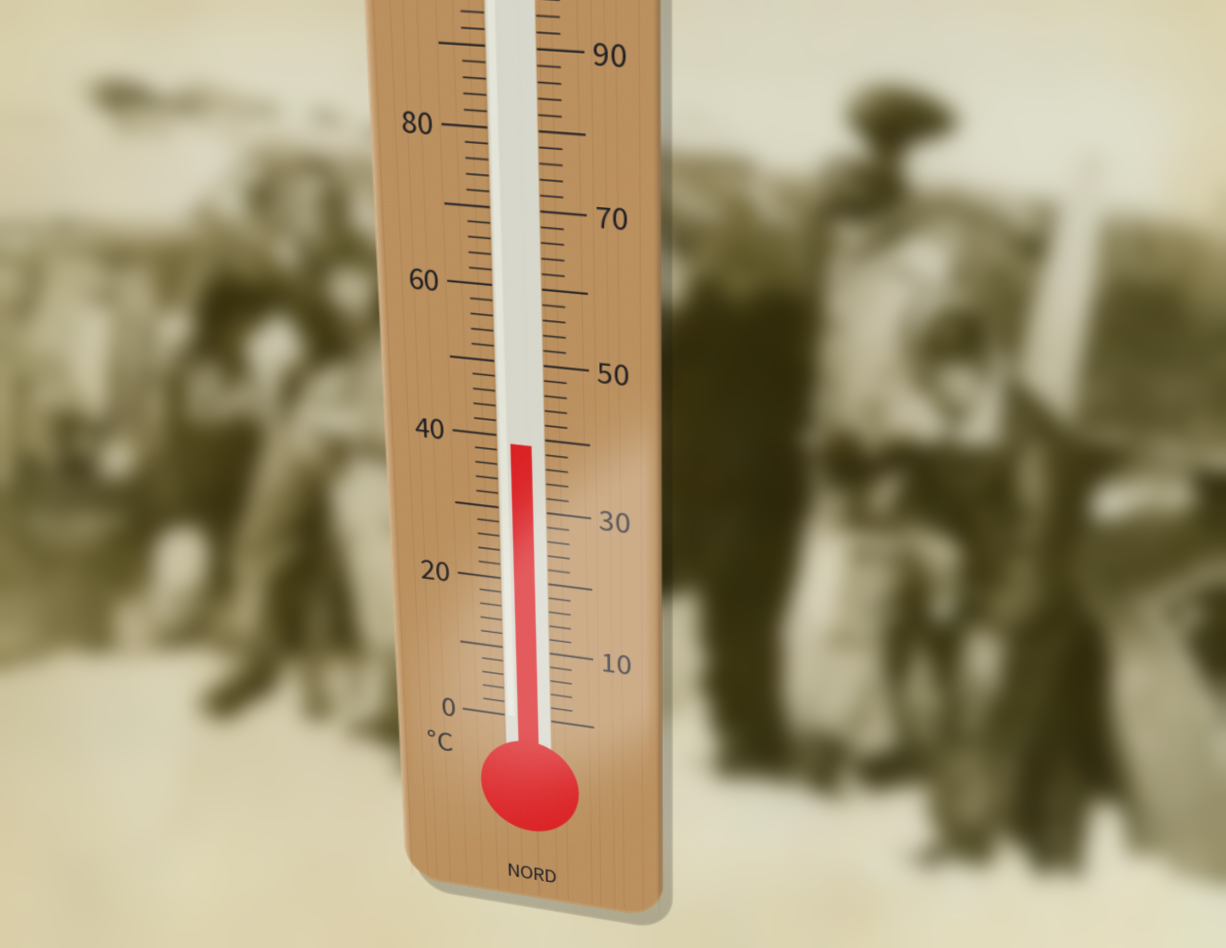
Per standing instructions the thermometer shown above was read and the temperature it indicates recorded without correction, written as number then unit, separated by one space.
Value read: 39 °C
